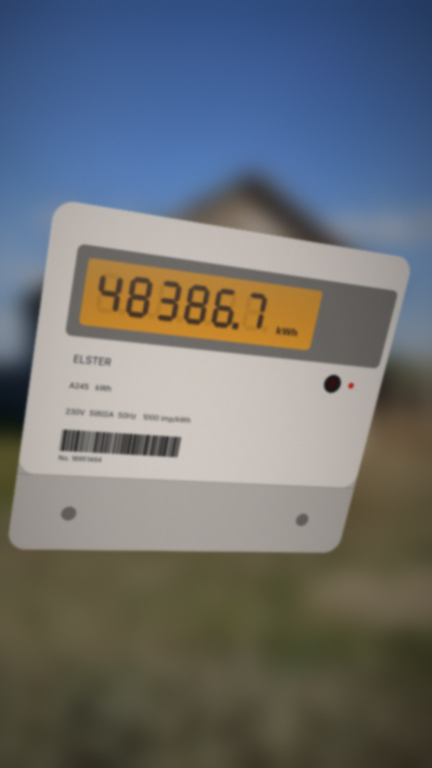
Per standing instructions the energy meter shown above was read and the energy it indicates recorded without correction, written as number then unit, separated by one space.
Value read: 48386.7 kWh
